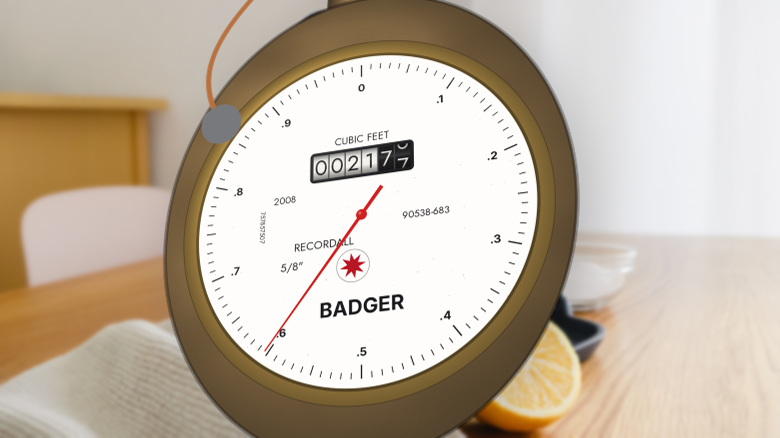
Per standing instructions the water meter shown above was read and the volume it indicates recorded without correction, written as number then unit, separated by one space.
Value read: 2176.60 ft³
